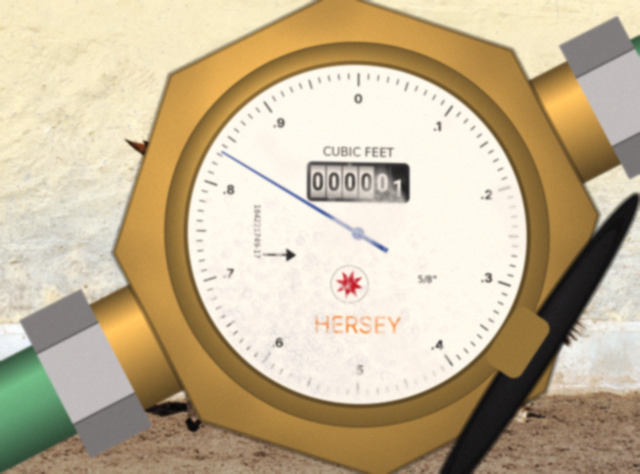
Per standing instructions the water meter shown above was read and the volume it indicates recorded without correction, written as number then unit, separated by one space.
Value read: 0.83 ft³
